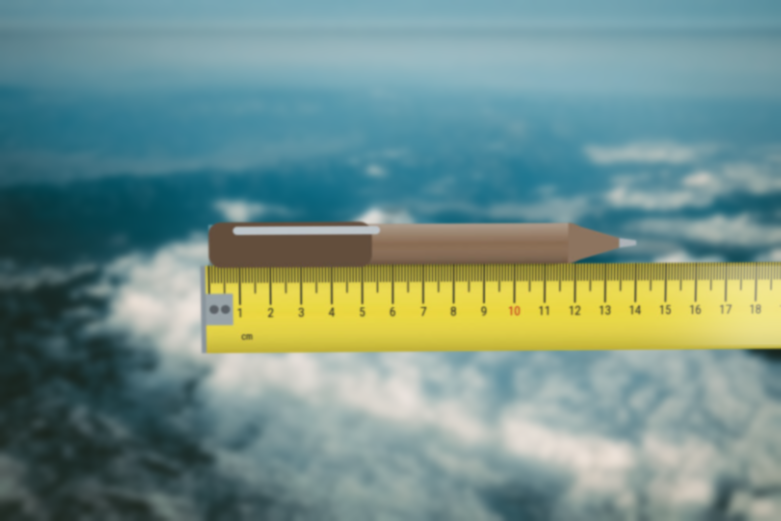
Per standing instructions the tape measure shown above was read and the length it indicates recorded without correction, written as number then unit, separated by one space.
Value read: 14 cm
